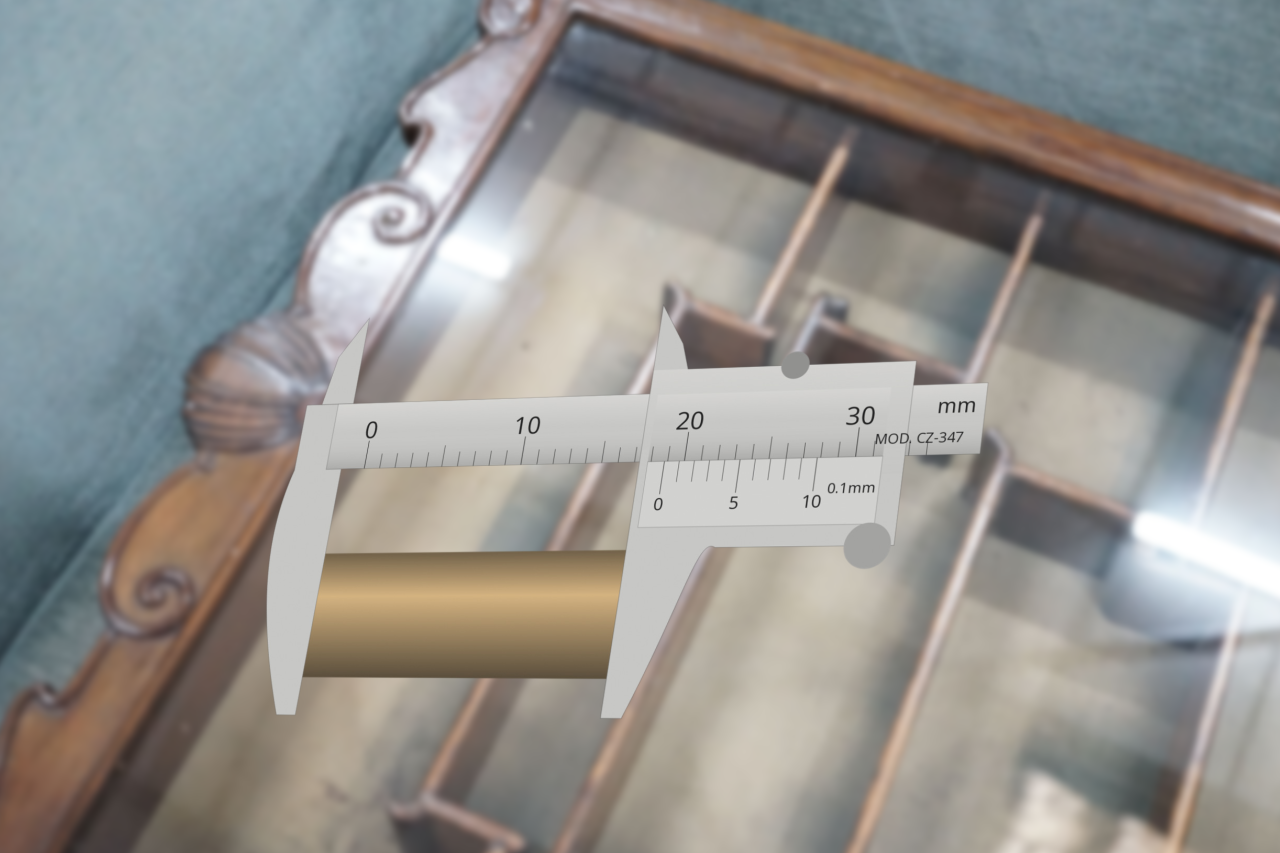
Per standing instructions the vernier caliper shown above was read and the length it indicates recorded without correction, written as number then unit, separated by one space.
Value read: 18.8 mm
